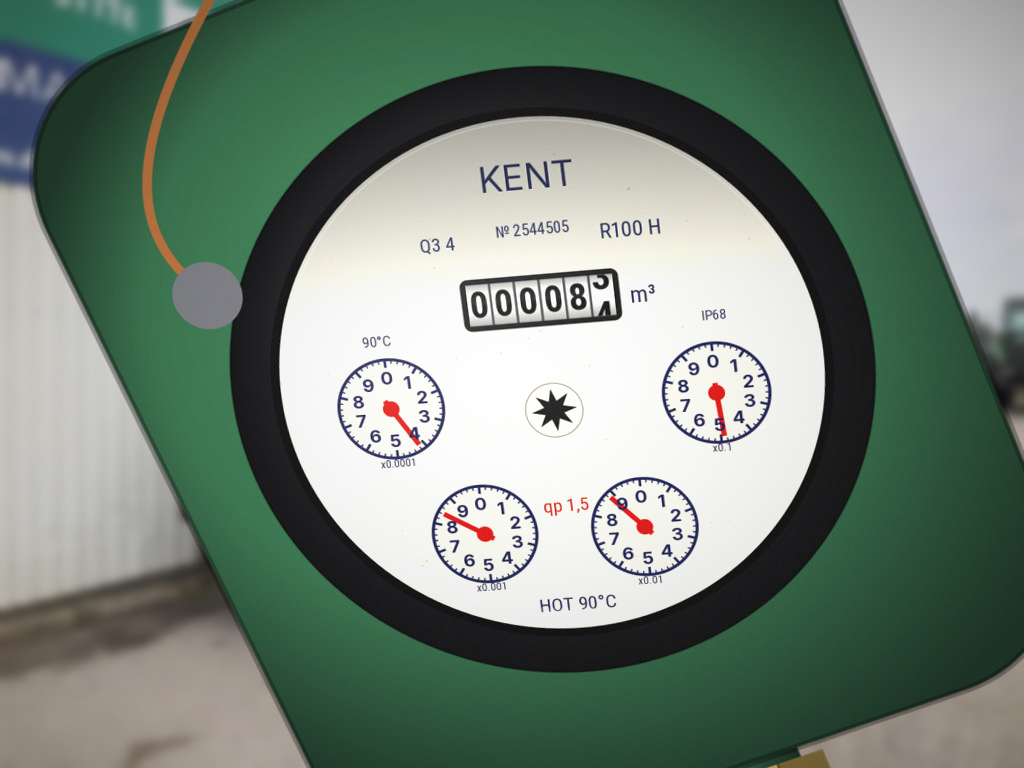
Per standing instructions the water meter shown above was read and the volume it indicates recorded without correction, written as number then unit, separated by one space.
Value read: 83.4884 m³
